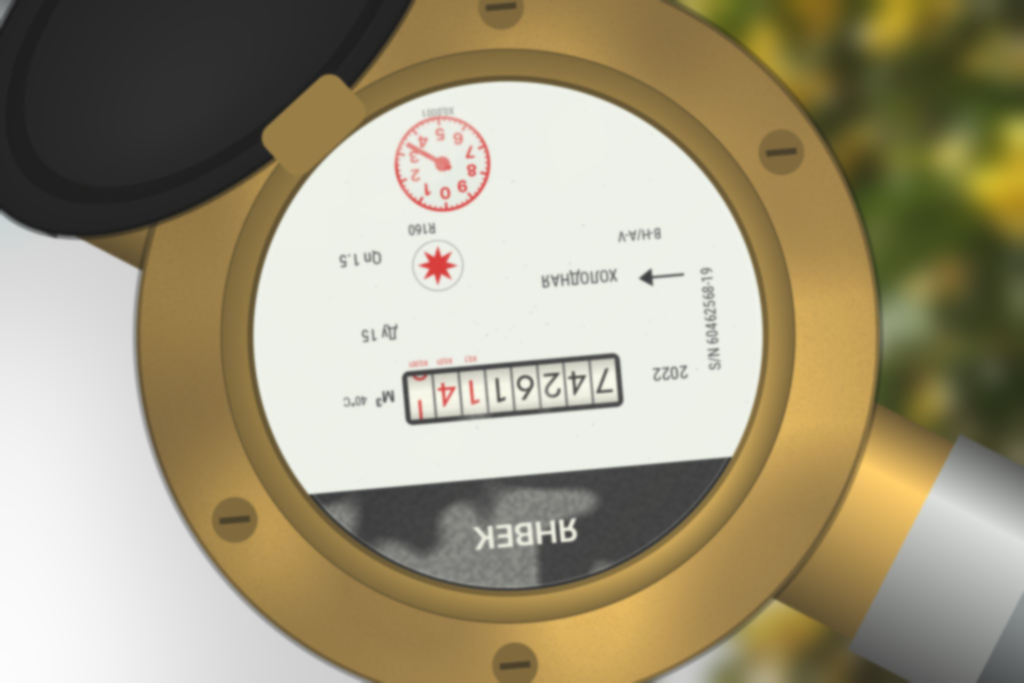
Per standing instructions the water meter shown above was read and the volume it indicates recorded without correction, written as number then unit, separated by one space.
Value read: 74261.1413 m³
